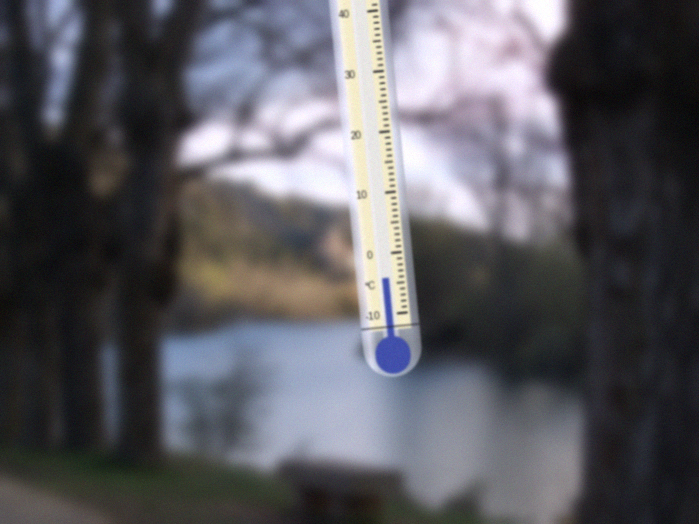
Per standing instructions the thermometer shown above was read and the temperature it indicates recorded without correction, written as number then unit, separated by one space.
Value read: -4 °C
